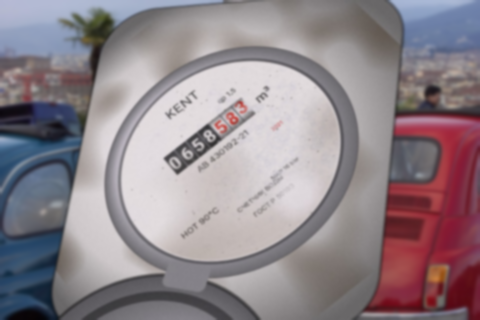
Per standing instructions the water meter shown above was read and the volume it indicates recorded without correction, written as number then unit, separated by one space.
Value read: 658.583 m³
